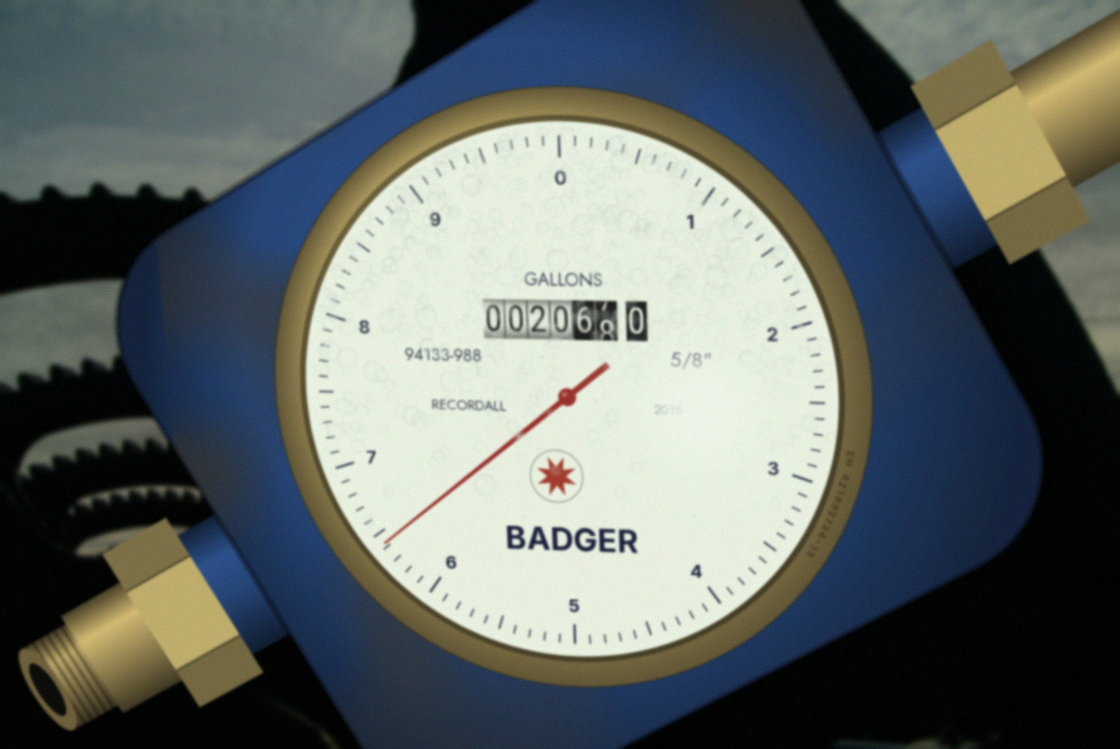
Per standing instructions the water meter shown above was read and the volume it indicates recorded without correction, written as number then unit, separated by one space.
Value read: 20676.4 gal
